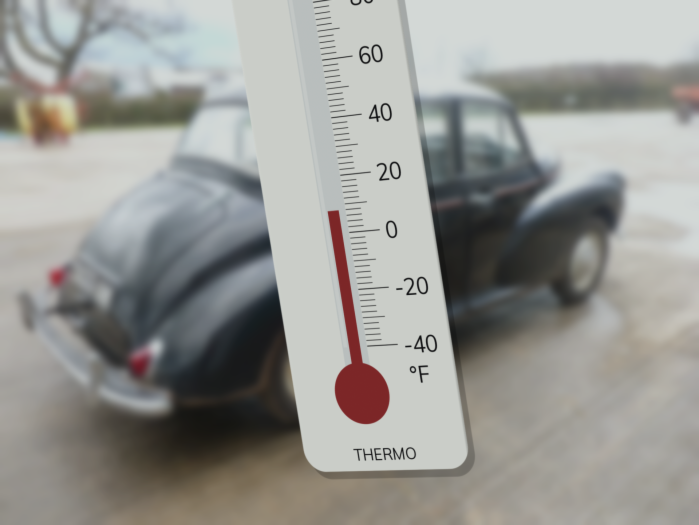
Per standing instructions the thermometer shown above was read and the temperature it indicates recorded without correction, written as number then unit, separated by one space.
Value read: 8 °F
